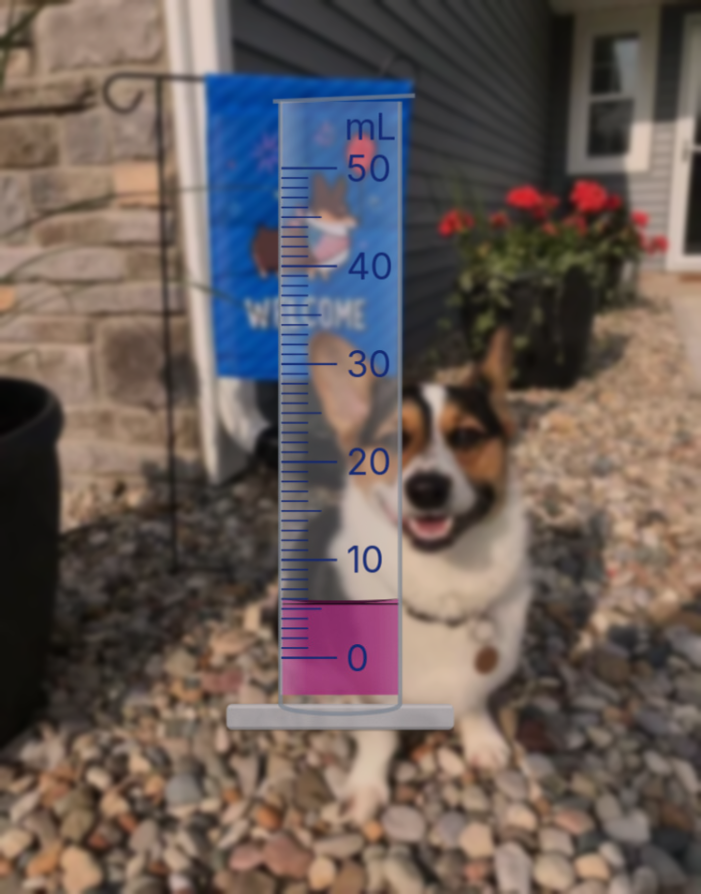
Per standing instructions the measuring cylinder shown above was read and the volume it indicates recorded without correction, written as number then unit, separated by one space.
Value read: 5.5 mL
